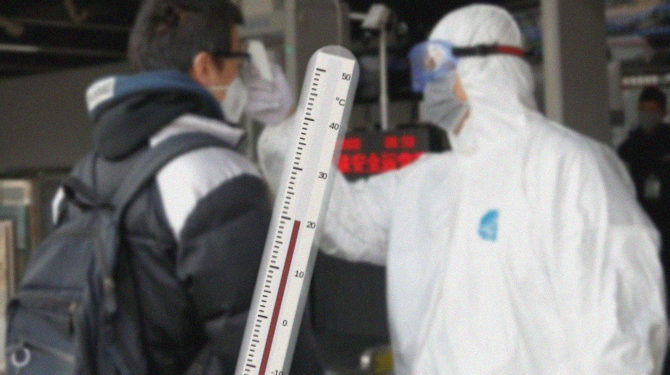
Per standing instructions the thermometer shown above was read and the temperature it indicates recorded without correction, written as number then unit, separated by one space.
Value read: 20 °C
